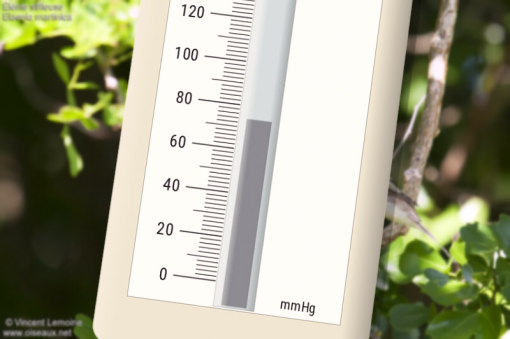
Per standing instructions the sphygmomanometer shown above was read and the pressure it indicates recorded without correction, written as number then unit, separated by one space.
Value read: 74 mmHg
